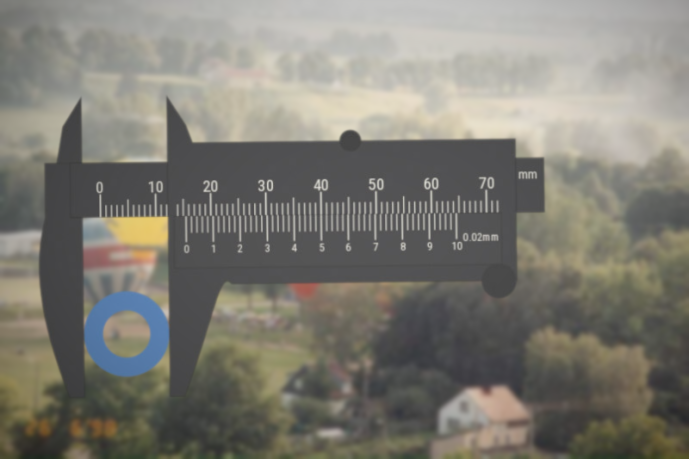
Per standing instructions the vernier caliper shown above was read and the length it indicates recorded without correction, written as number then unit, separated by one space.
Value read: 15.5 mm
